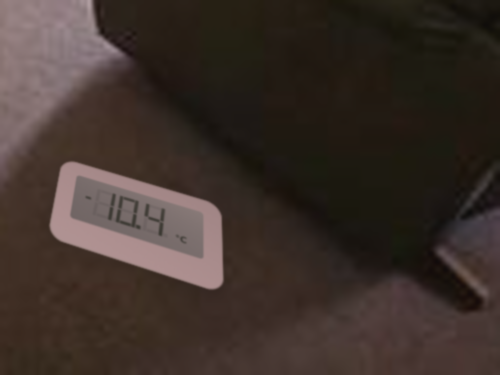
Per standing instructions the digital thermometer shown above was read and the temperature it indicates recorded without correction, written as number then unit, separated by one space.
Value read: -10.4 °C
